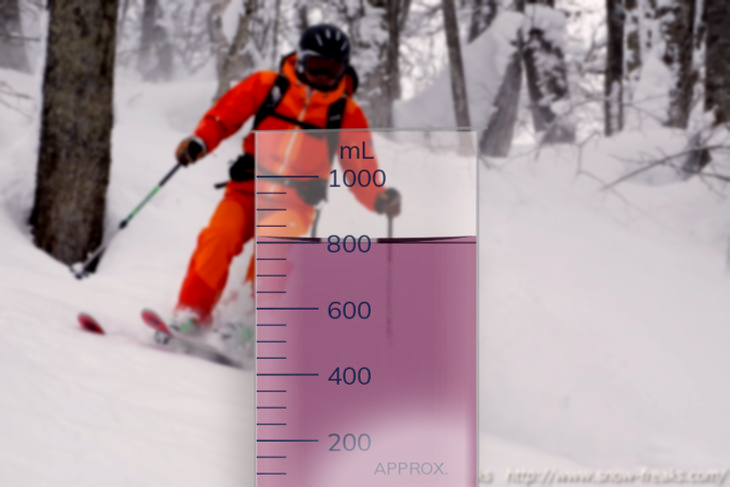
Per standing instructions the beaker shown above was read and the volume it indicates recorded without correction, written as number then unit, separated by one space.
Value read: 800 mL
